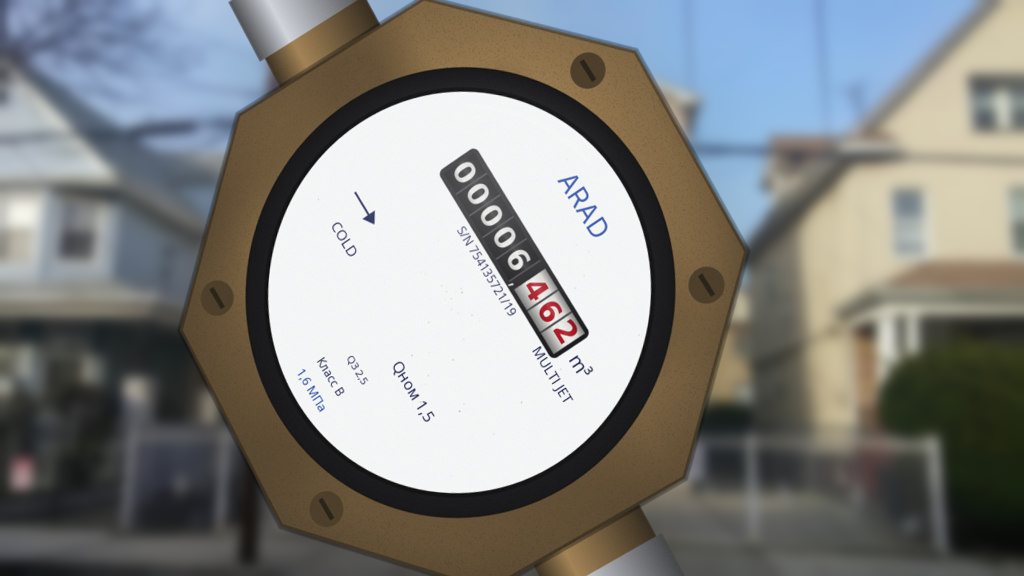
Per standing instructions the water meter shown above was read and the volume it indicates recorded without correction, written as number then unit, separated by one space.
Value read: 6.462 m³
